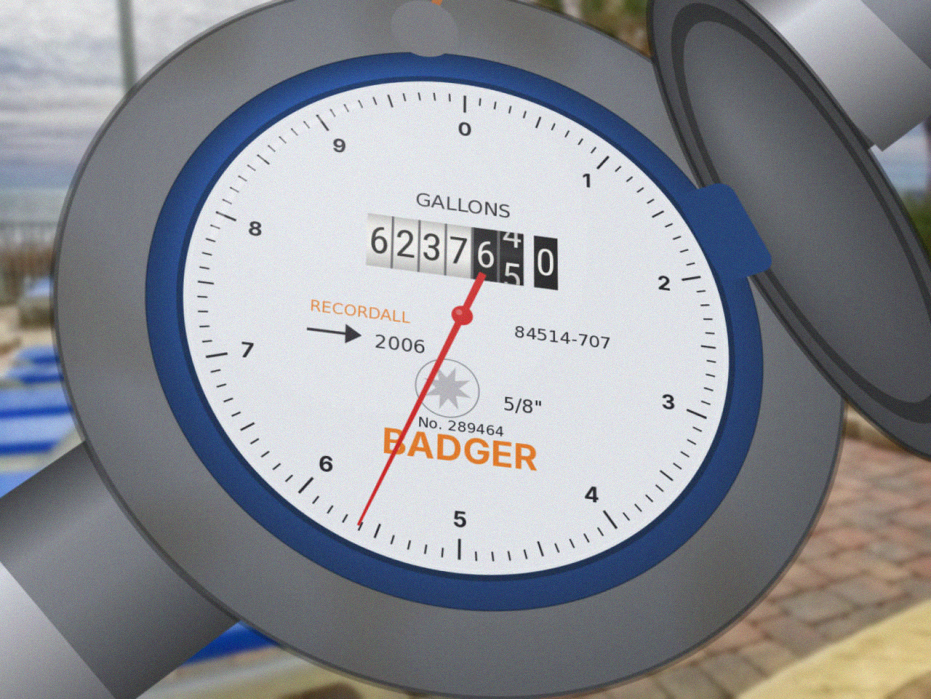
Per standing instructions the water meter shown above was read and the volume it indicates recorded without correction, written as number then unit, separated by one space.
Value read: 6237645.6 gal
